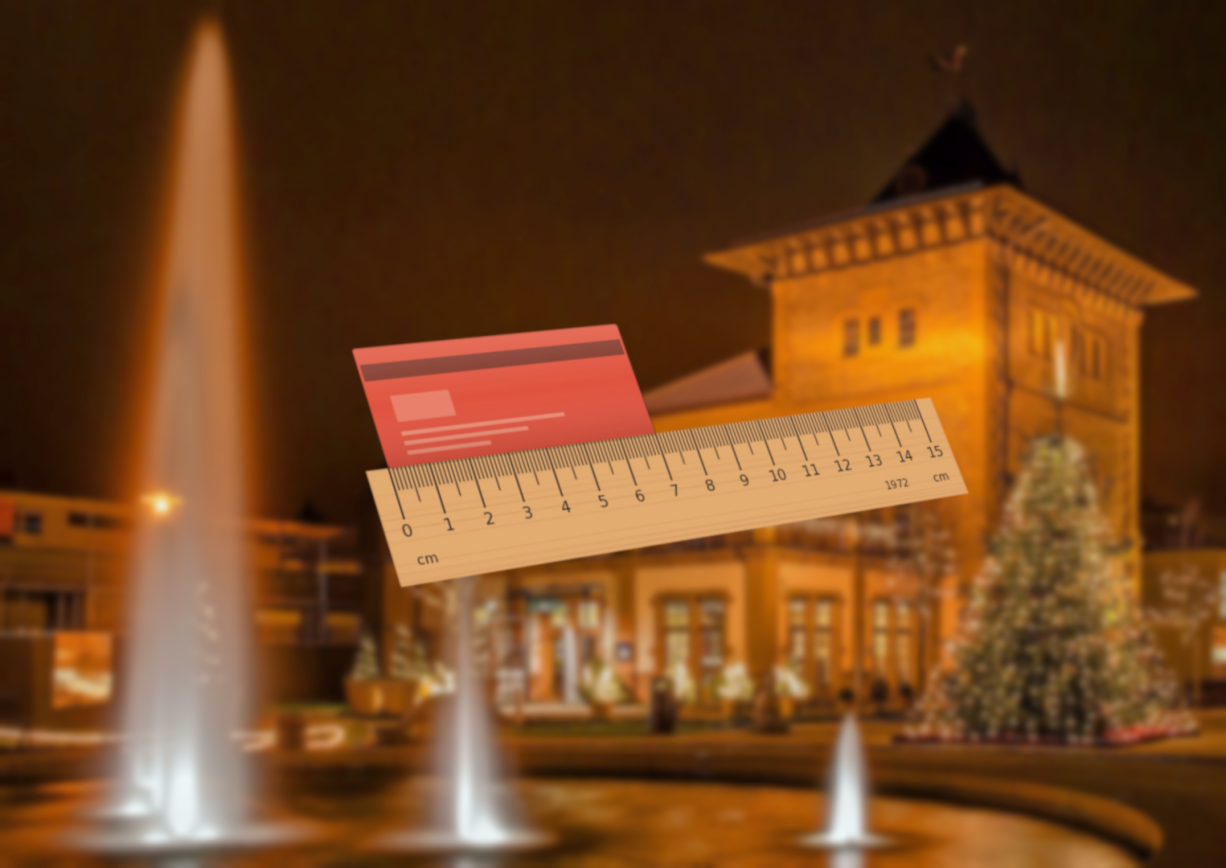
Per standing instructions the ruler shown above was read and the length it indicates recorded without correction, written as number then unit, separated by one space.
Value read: 7 cm
